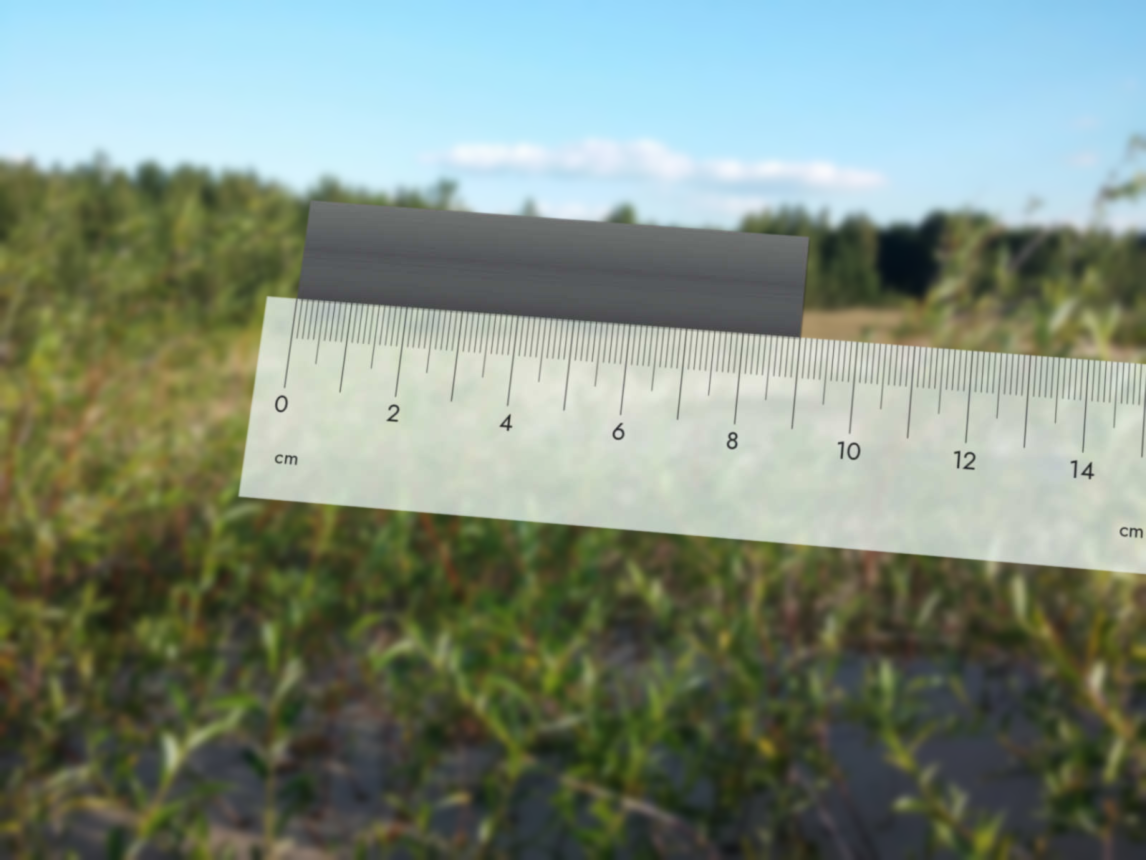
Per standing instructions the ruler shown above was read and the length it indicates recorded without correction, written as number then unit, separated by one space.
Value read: 9 cm
